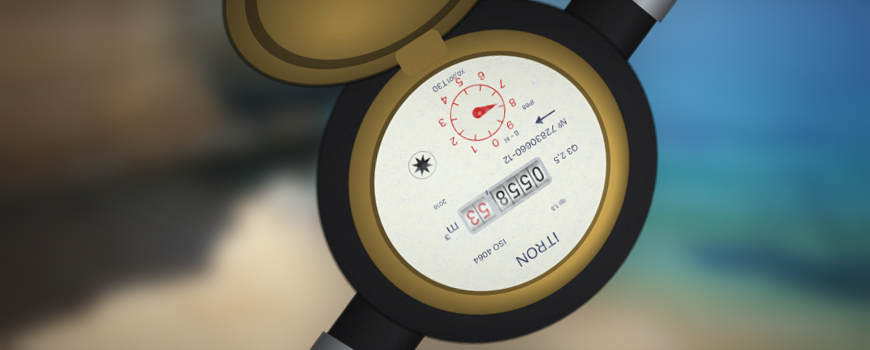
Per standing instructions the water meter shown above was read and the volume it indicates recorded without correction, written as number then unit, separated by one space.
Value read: 558.537 m³
